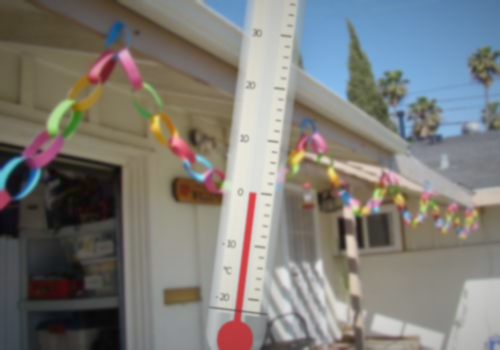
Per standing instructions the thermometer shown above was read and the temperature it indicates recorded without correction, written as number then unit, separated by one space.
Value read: 0 °C
